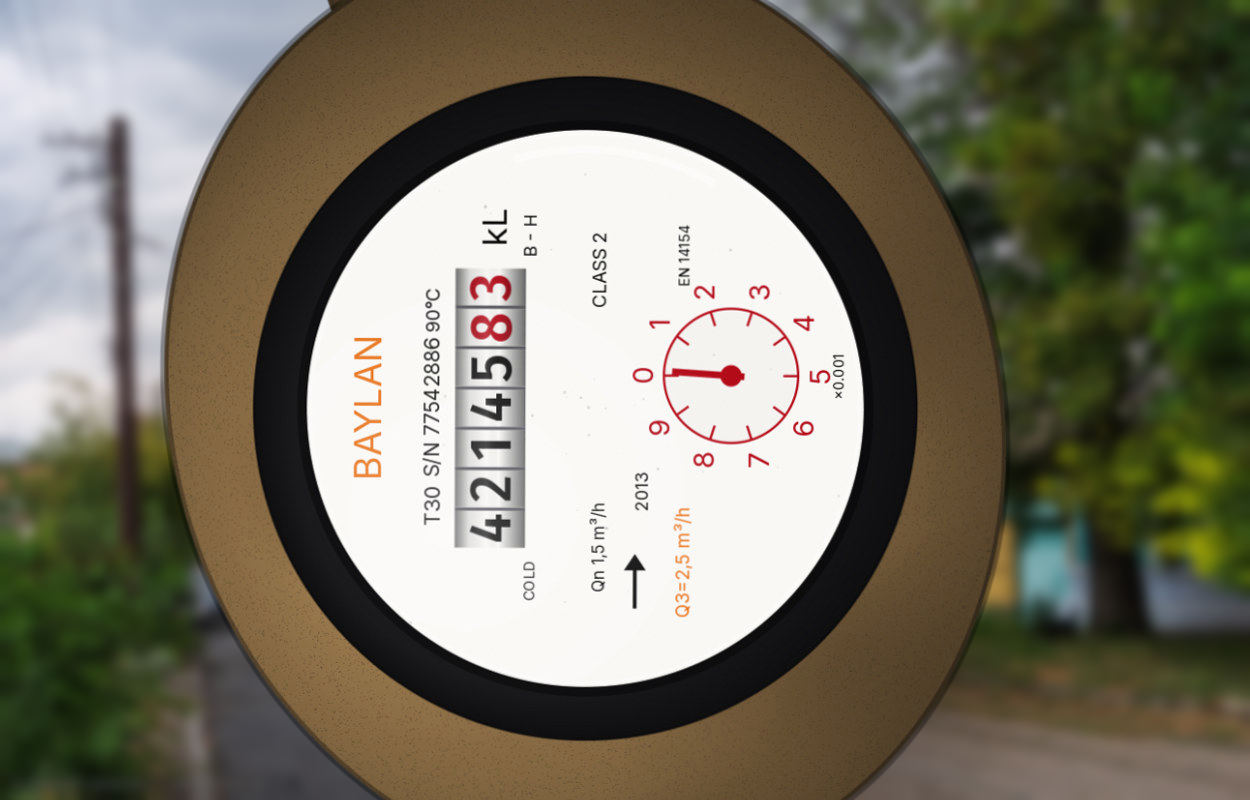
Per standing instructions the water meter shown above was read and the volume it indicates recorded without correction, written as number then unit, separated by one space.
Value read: 42145.830 kL
